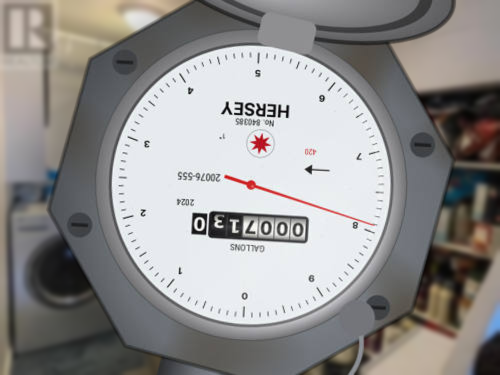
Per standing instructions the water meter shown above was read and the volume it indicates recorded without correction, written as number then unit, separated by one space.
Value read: 7127.9 gal
